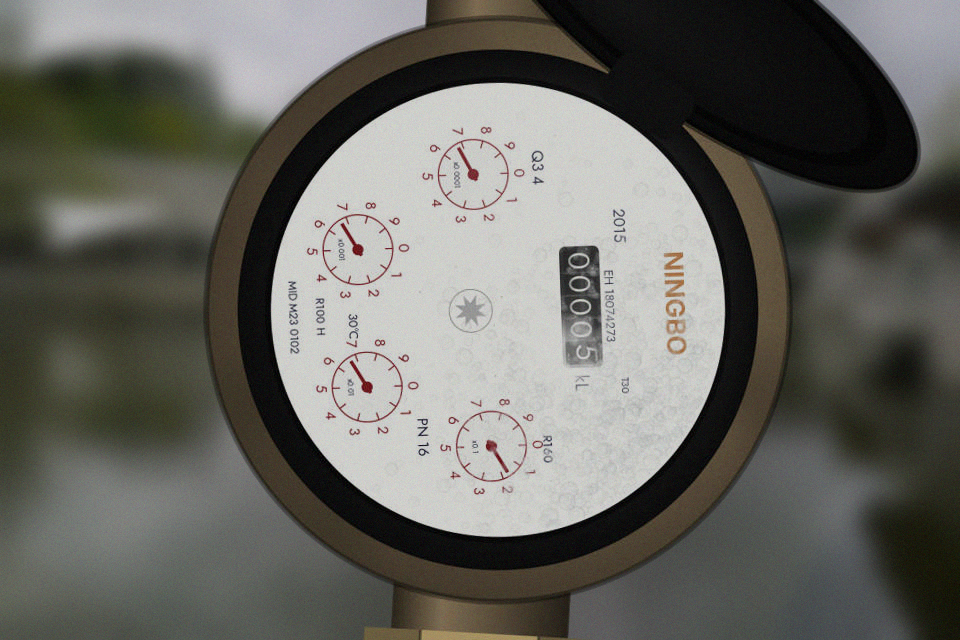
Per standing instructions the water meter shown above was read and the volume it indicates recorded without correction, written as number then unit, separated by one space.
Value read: 5.1666 kL
